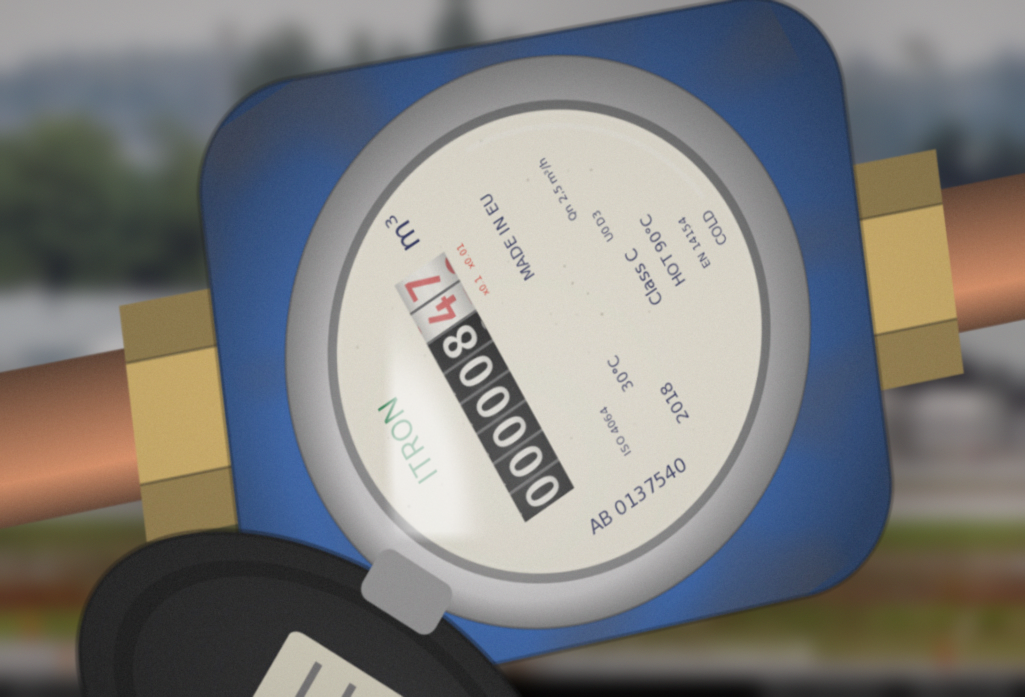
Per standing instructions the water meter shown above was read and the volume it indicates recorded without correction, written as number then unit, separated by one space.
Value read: 8.47 m³
